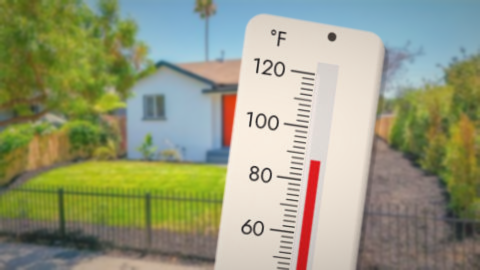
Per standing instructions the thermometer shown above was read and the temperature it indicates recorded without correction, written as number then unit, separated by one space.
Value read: 88 °F
